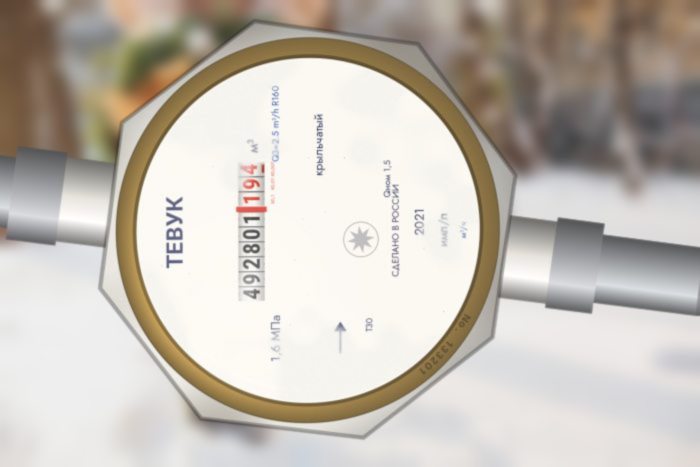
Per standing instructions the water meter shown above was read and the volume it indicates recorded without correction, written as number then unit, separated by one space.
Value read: 492801.194 m³
